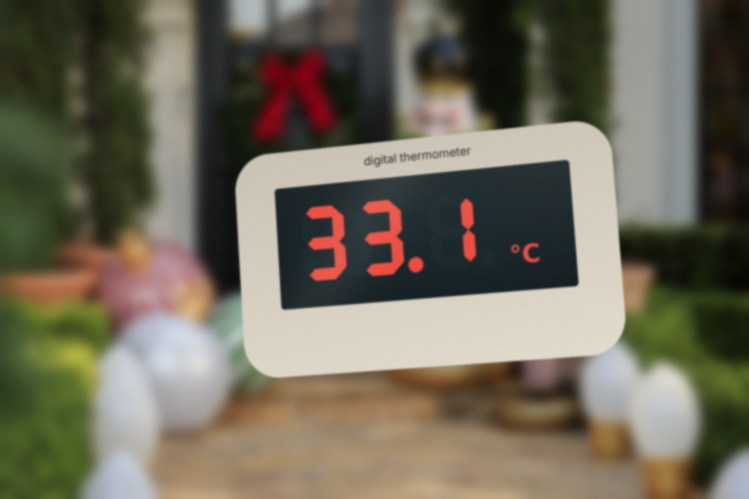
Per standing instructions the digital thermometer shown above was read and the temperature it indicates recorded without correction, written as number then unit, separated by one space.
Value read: 33.1 °C
